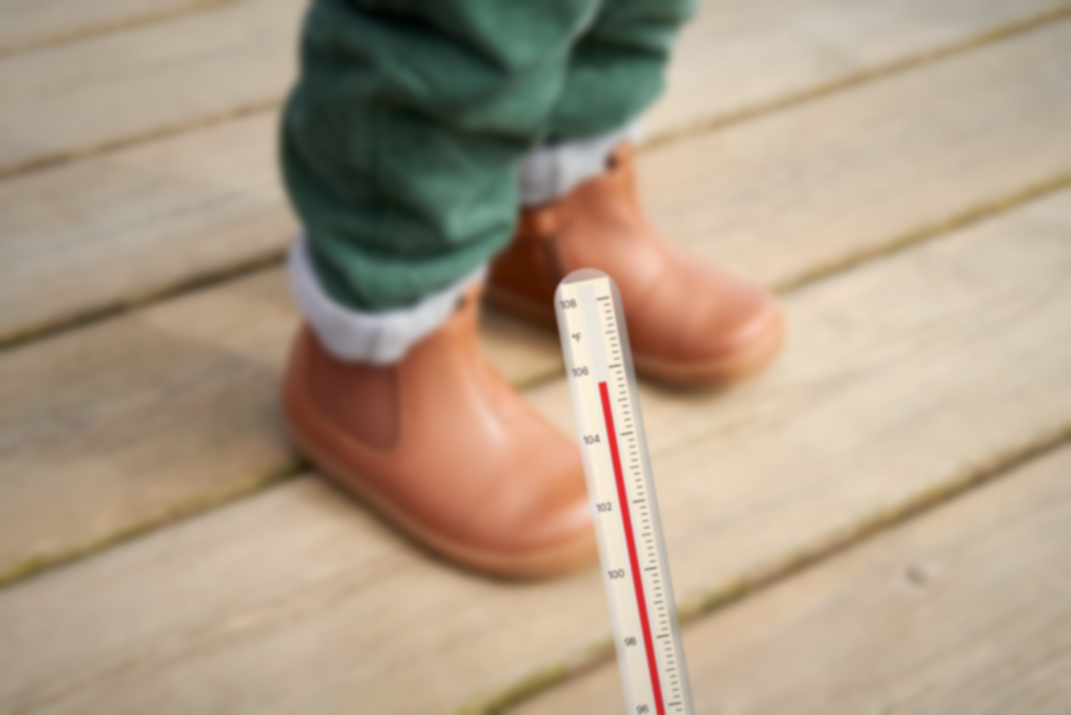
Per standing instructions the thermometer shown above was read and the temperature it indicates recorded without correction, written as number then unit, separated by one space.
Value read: 105.6 °F
